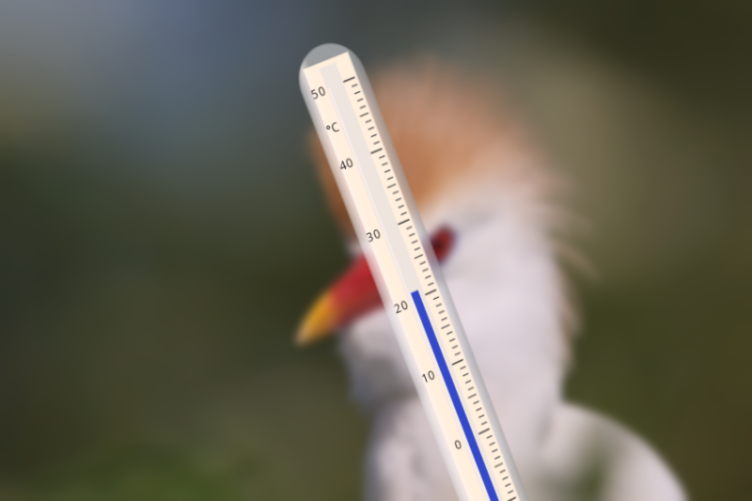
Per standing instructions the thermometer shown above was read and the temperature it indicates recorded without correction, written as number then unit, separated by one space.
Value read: 21 °C
